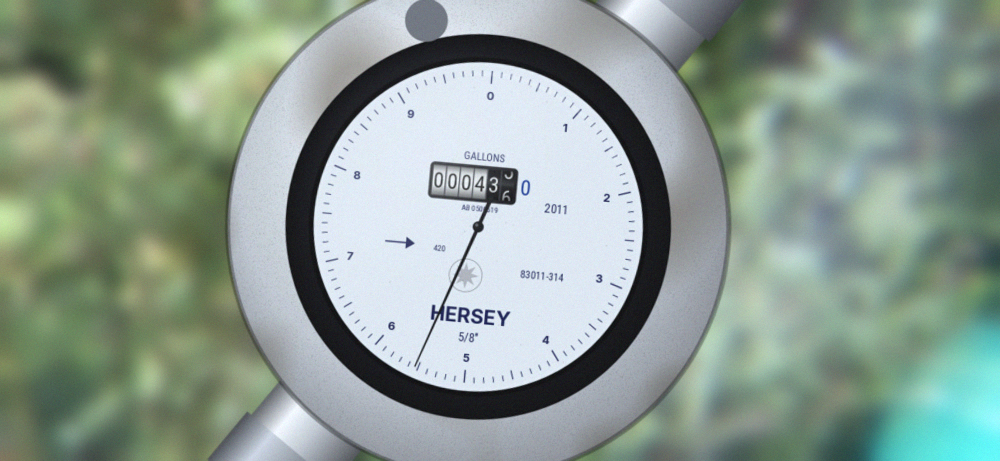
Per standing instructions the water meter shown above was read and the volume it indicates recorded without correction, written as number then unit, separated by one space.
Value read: 4355.5 gal
